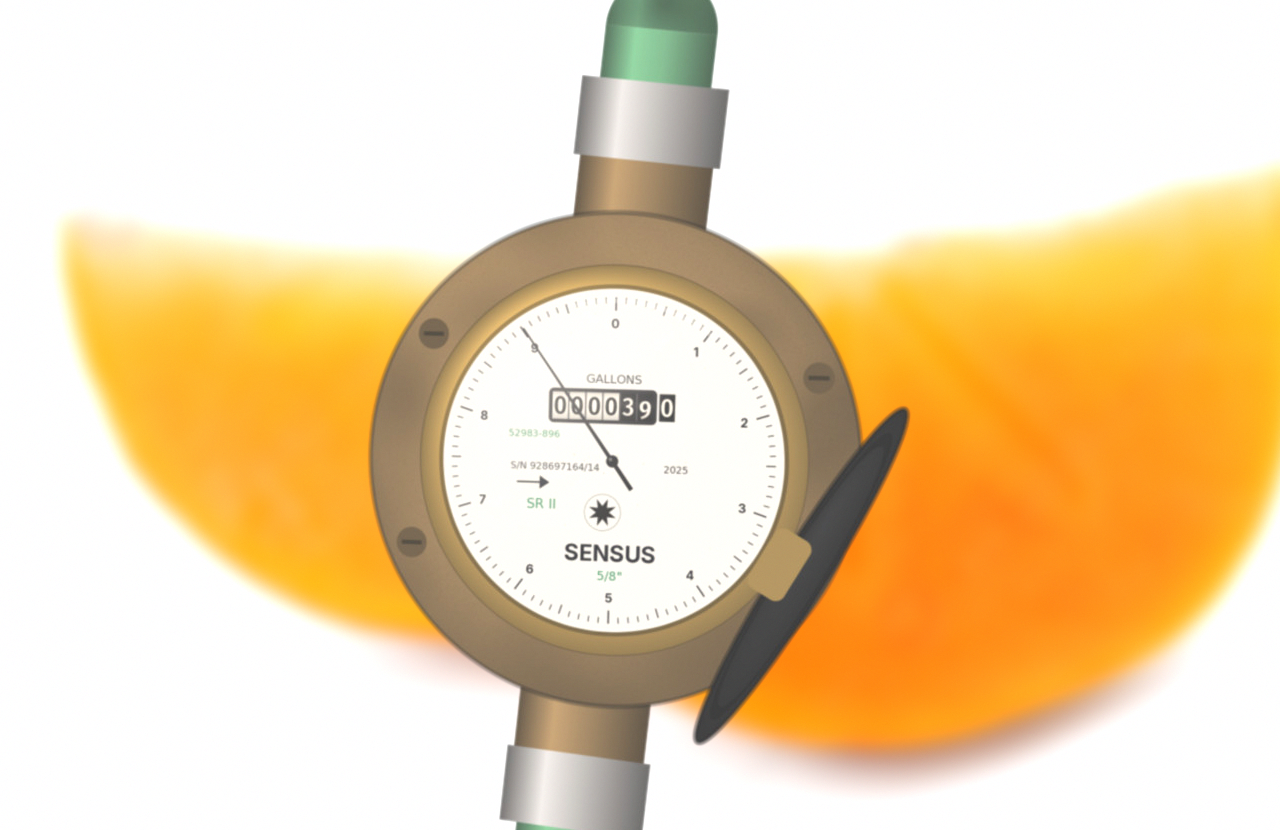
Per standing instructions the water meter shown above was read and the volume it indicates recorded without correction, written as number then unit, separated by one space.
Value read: 389.0 gal
